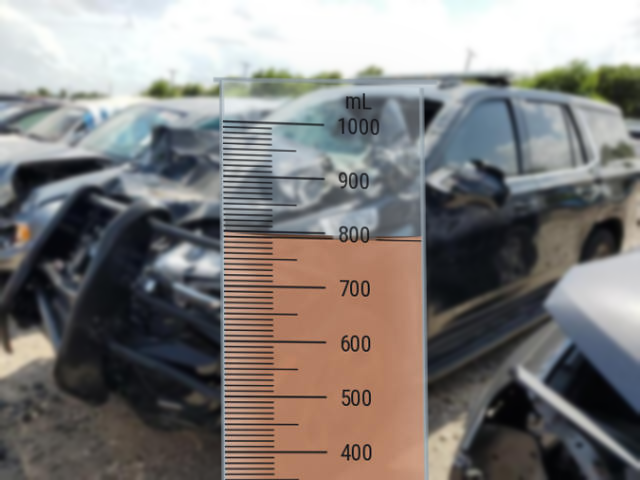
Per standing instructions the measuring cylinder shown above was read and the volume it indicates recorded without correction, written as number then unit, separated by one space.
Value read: 790 mL
